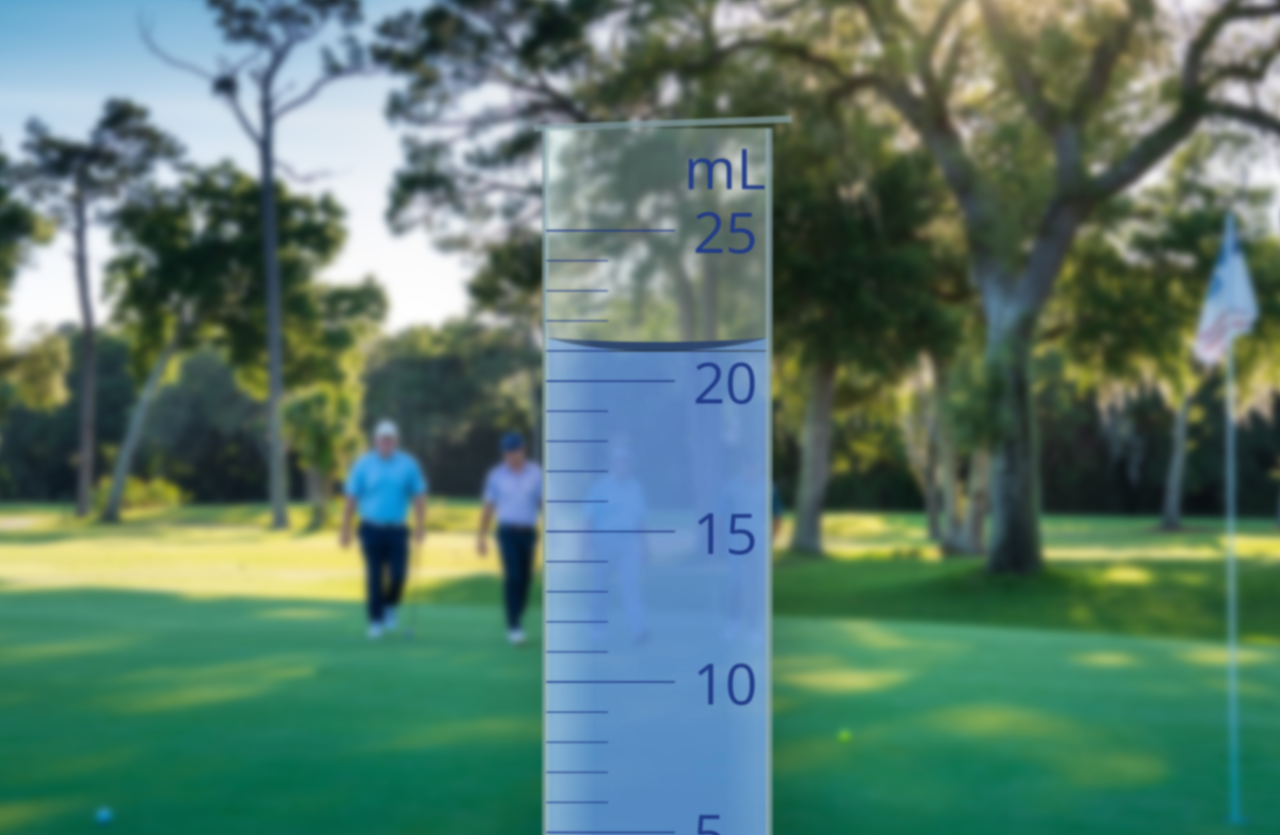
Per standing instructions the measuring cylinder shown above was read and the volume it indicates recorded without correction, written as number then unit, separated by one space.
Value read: 21 mL
